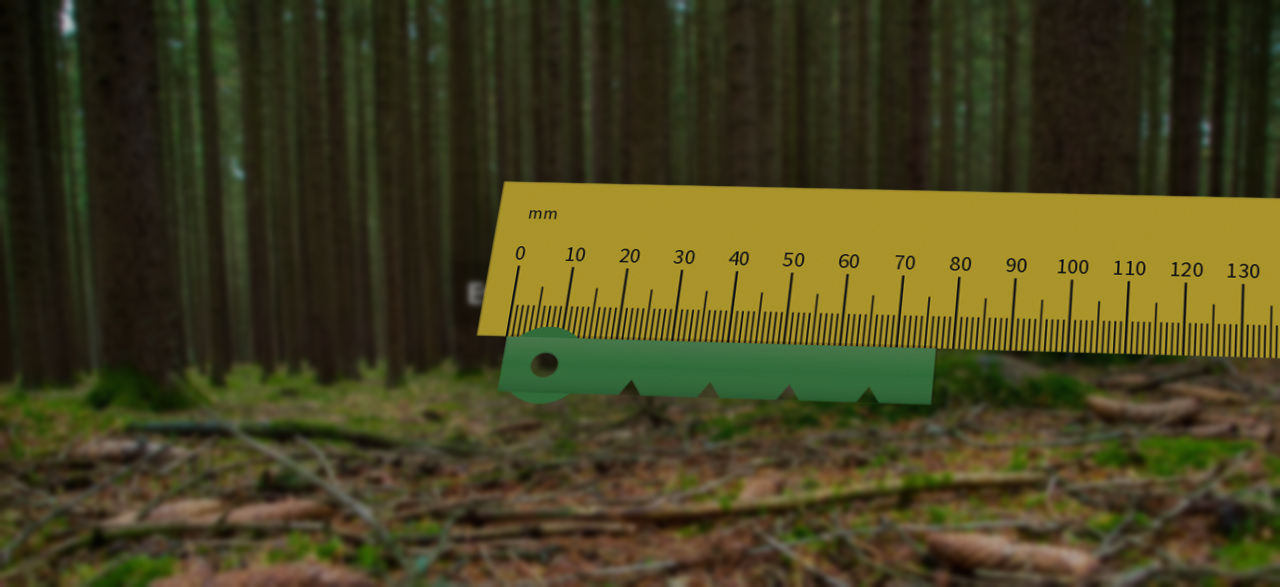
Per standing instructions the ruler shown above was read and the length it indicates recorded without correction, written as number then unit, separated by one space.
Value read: 77 mm
